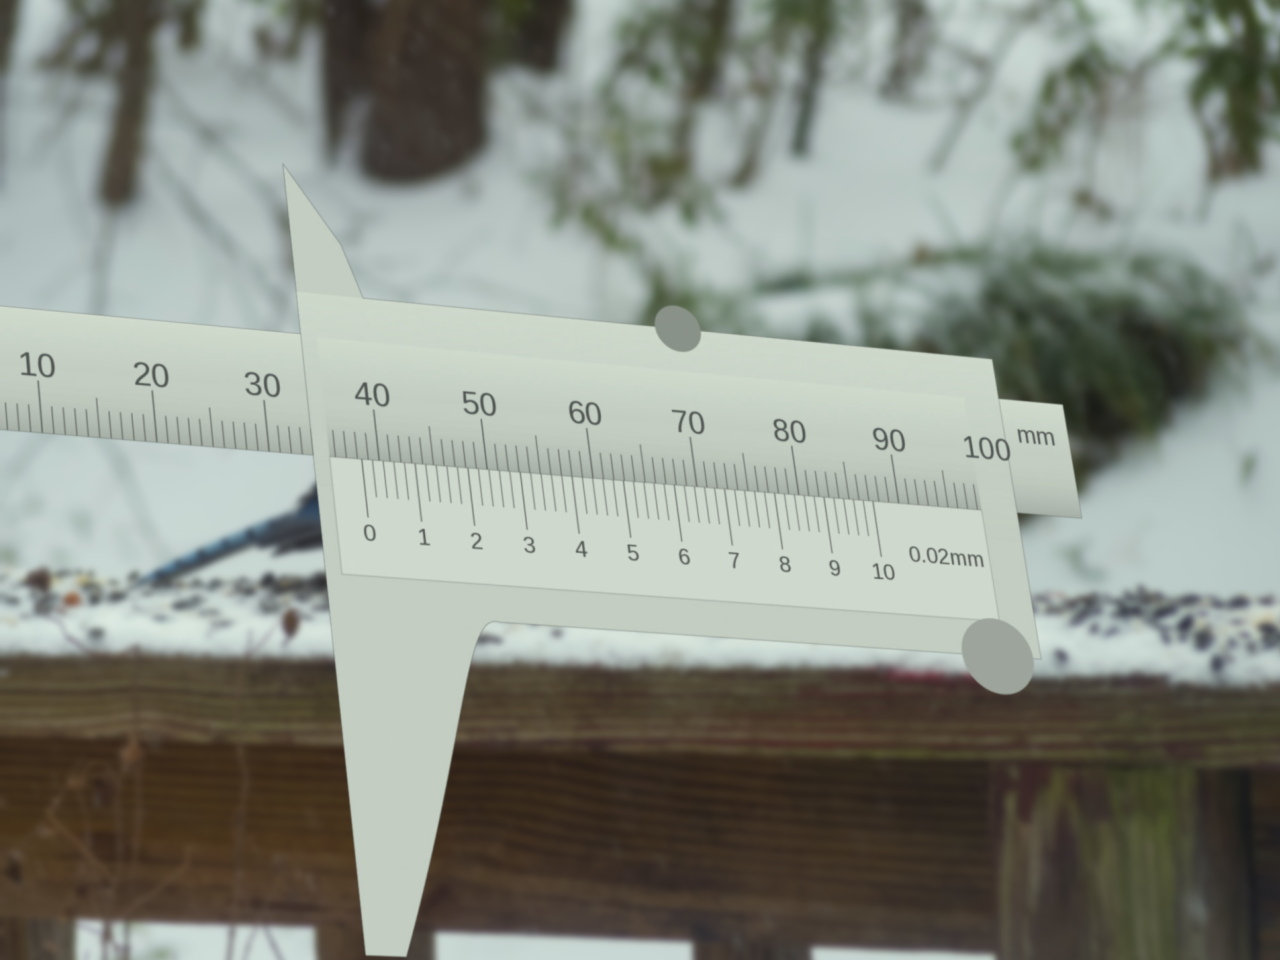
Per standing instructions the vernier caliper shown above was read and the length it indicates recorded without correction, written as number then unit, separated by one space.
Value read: 38.4 mm
